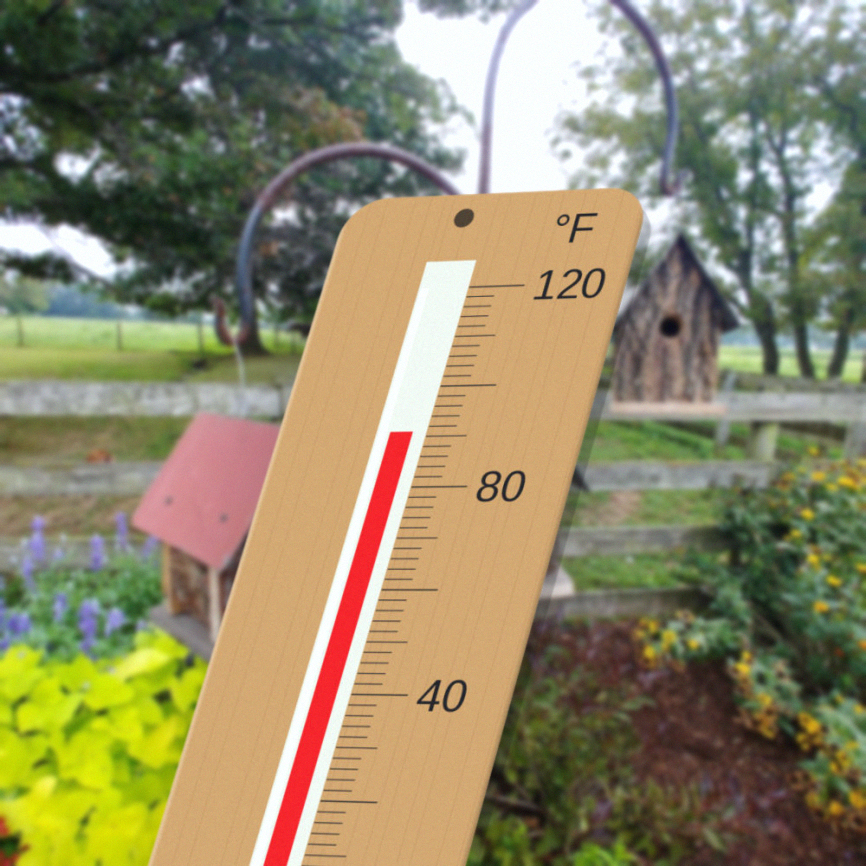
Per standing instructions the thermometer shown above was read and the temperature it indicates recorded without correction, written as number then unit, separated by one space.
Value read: 91 °F
